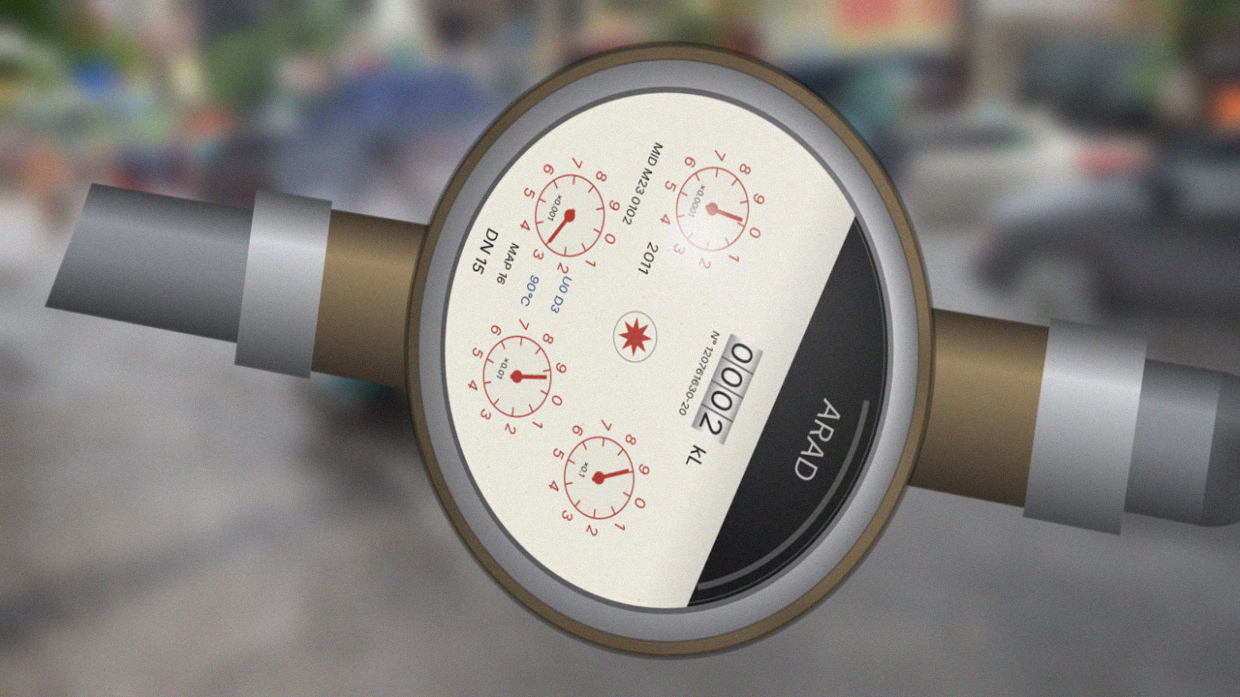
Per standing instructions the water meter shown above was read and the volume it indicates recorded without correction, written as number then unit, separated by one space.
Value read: 2.8929 kL
